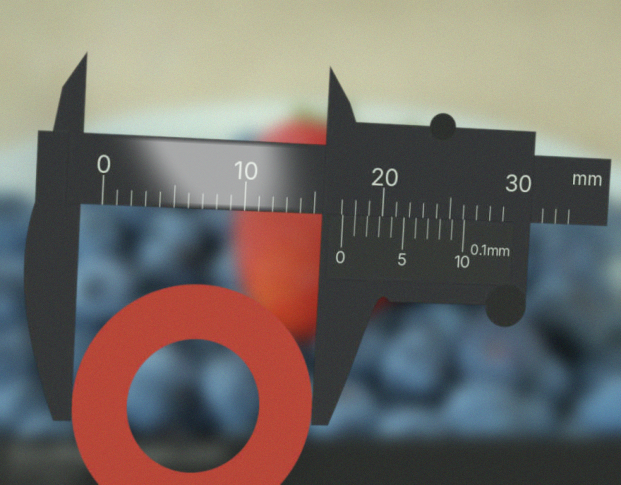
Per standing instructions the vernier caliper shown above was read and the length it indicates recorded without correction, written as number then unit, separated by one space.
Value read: 17.1 mm
